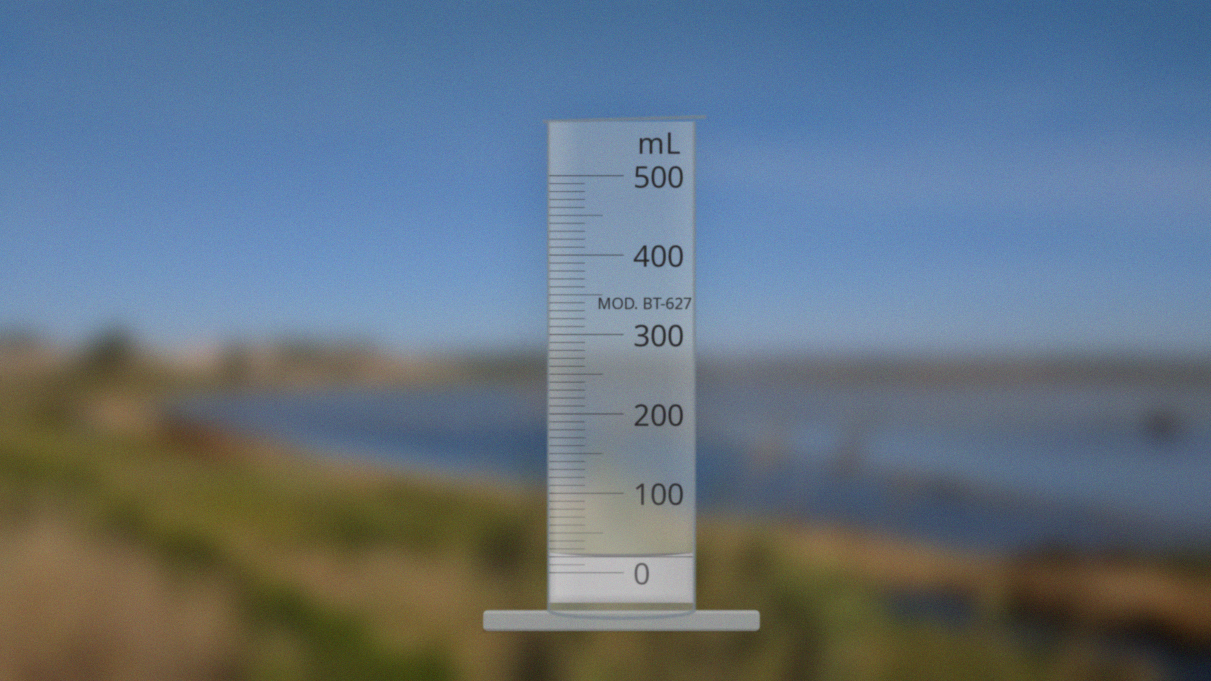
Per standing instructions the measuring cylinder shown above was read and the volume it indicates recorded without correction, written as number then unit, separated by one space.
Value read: 20 mL
